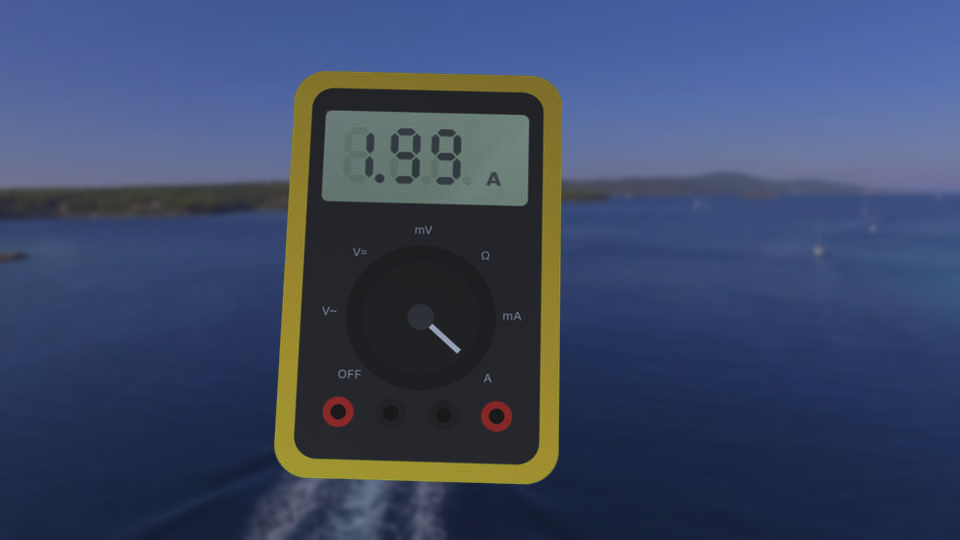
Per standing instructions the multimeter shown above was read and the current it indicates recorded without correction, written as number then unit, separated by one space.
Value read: 1.99 A
